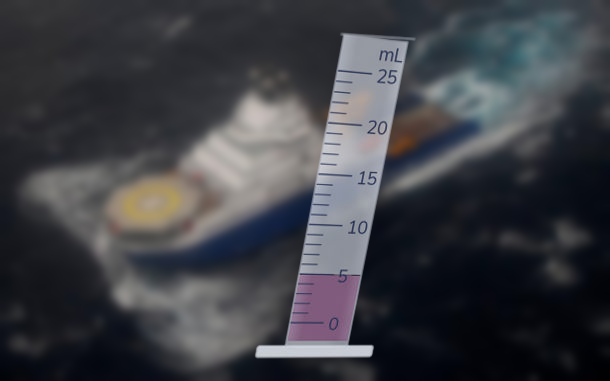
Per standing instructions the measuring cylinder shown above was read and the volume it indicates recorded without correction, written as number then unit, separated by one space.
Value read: 5 mL
